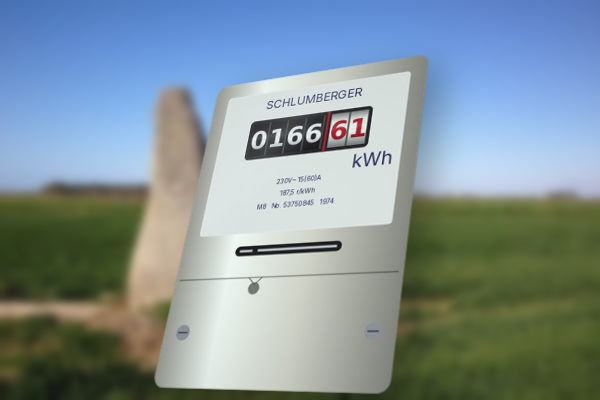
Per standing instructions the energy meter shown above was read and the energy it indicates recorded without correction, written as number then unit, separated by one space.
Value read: 166.61 kWh
